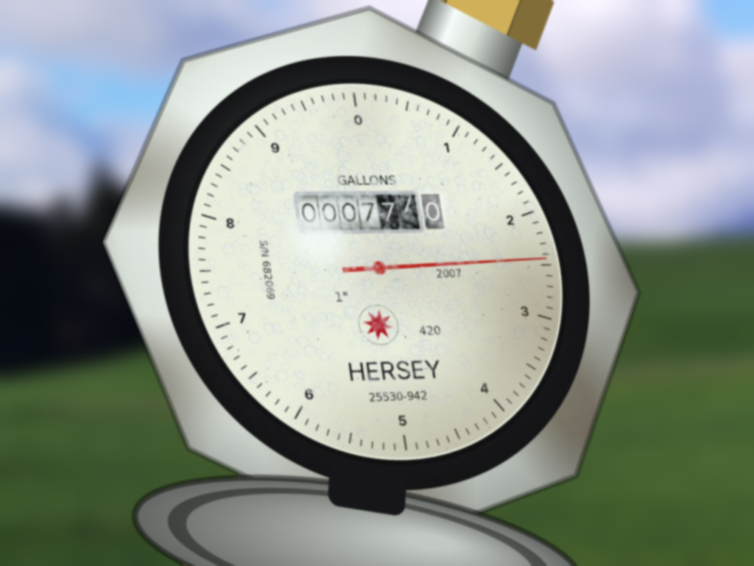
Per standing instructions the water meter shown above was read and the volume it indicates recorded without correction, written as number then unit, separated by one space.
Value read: 7772.4 gal
